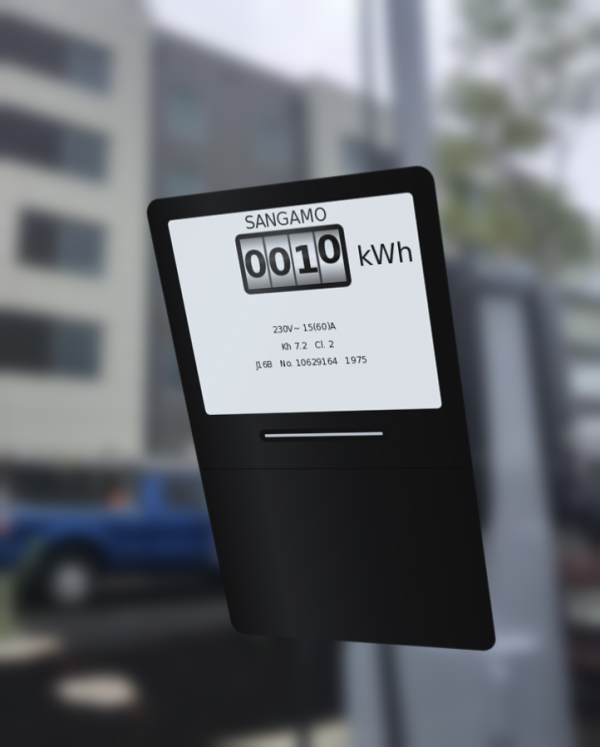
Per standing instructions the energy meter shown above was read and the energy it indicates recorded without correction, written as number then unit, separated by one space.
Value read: 10 kWh
